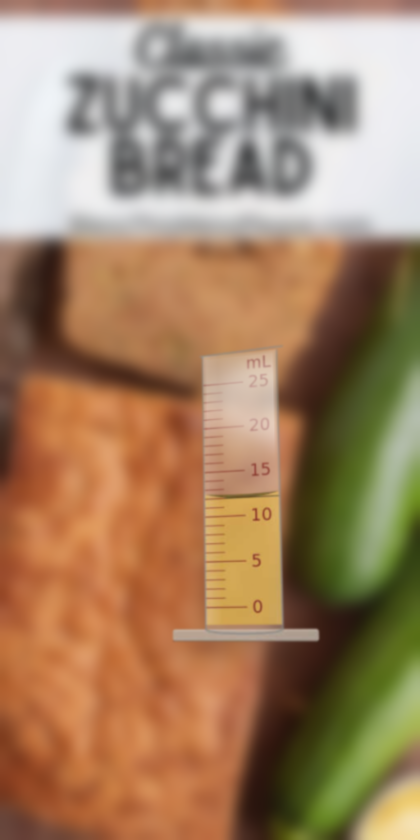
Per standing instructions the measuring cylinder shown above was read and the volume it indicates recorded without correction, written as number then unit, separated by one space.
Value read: 12 mL
